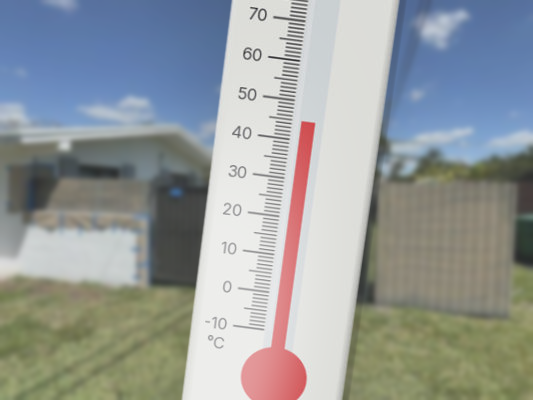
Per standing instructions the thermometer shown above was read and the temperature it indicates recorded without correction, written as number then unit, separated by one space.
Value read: 45 °C
